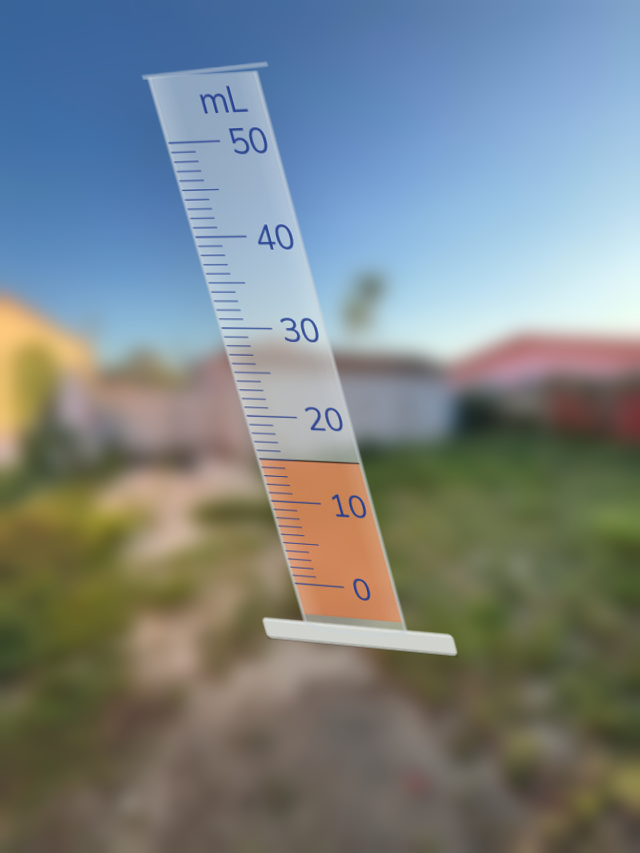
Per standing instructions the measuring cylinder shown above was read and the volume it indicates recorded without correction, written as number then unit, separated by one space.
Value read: 15 mL
